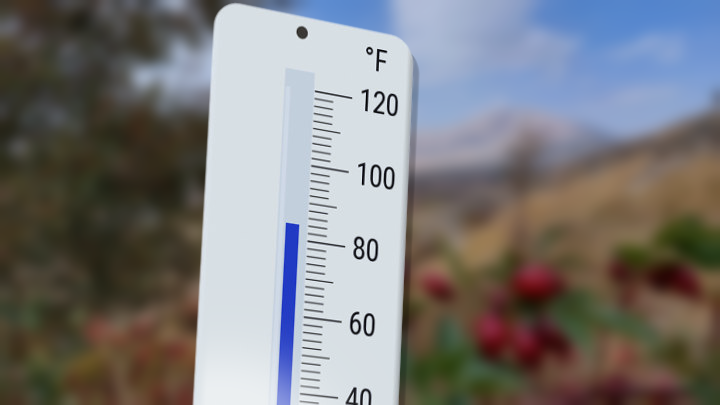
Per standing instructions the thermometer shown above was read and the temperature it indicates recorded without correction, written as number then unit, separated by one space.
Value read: 84 °F
